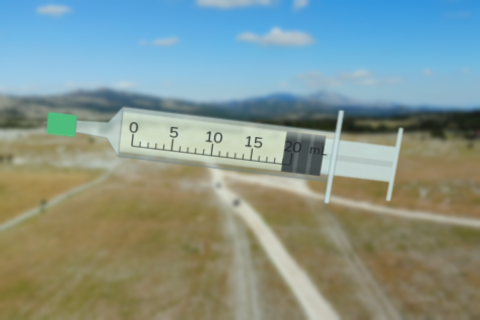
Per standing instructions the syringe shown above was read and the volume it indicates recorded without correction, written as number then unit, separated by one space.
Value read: 19 mL
